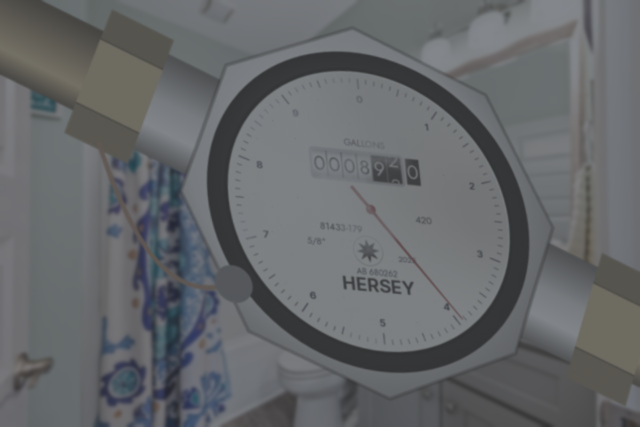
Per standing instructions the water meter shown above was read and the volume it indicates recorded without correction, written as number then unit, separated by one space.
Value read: 8923.9 gal
